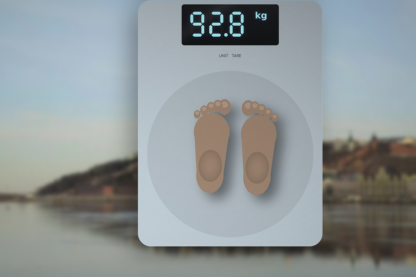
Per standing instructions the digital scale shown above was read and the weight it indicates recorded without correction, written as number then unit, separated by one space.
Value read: 92.8 kg
